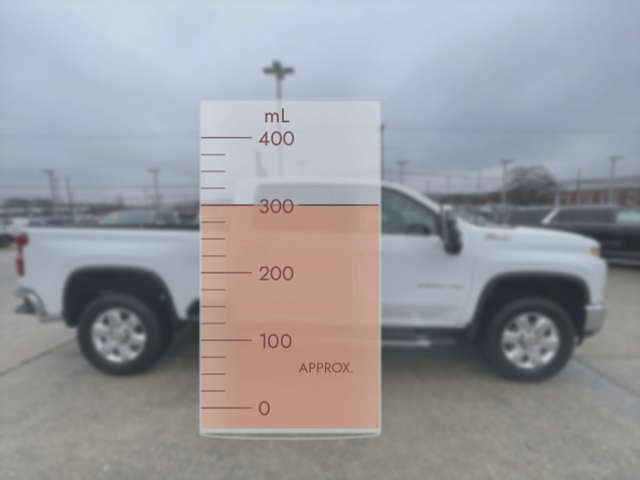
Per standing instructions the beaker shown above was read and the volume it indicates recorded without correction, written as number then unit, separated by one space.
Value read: 300 mL
